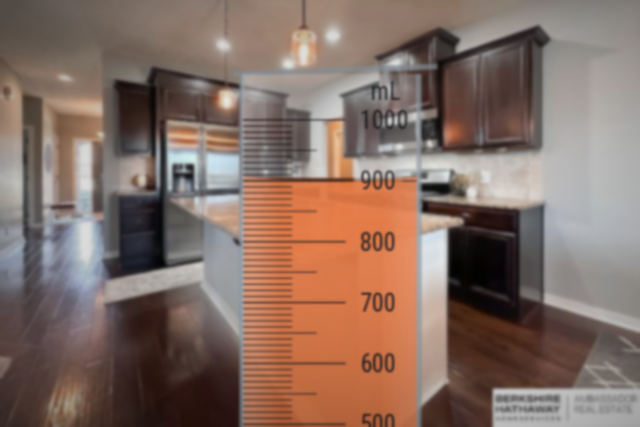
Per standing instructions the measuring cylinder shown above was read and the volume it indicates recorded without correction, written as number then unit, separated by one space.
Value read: 900 mL
